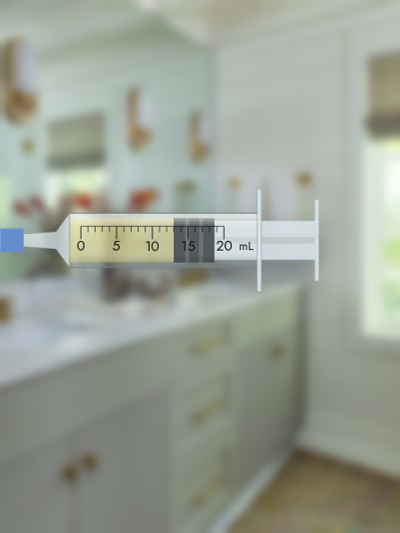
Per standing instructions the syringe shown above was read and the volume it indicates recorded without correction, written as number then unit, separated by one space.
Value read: 13 mL
